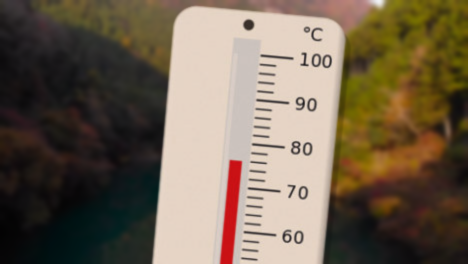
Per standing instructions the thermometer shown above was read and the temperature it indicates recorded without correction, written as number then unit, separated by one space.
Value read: 76 °C
